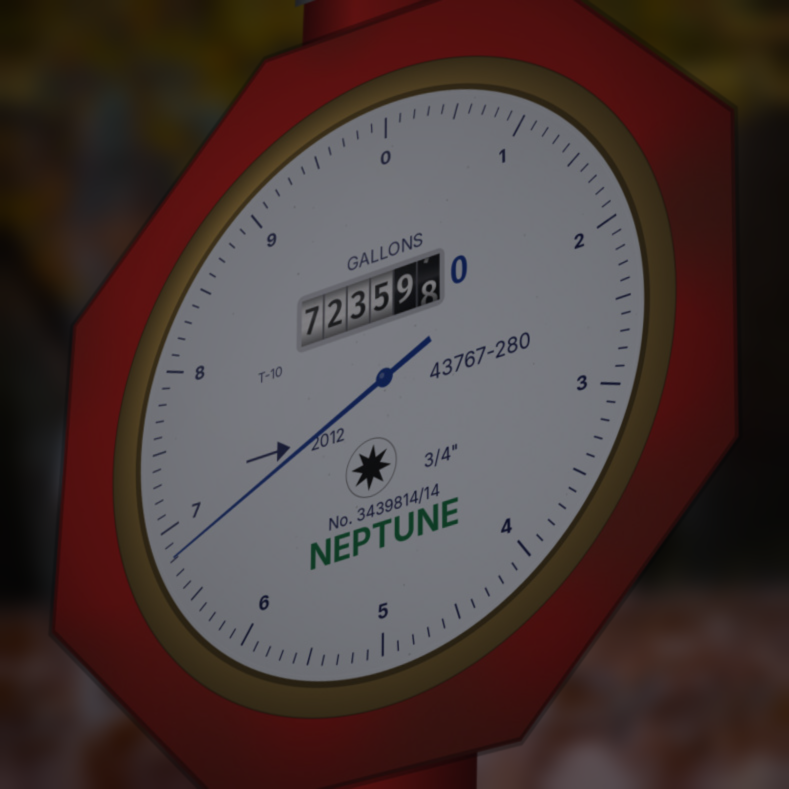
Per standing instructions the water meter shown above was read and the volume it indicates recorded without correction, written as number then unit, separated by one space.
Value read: 7235976.8 gal
